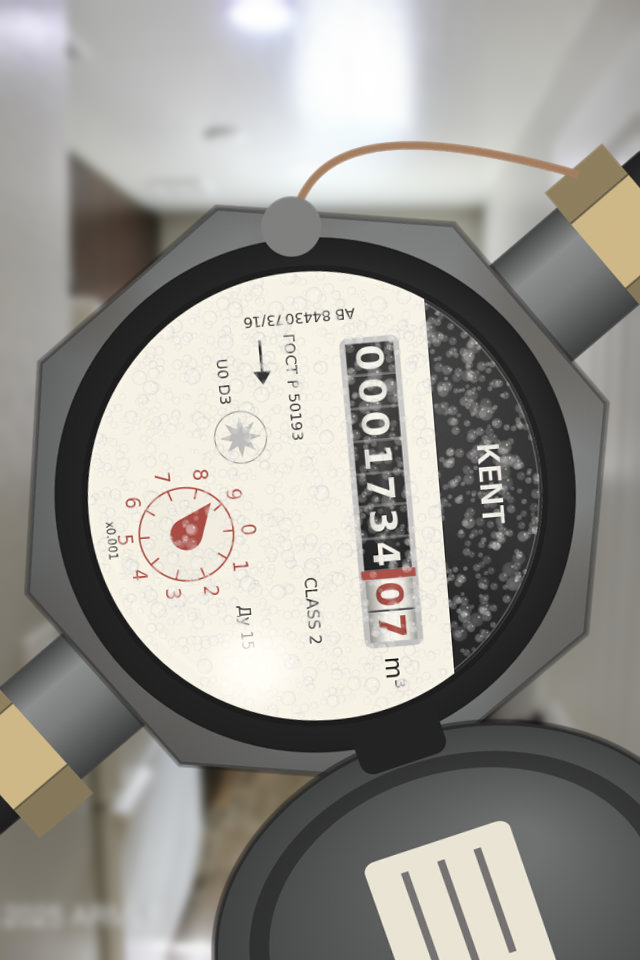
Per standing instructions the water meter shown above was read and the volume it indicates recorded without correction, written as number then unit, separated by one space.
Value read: 1734.078 m³
